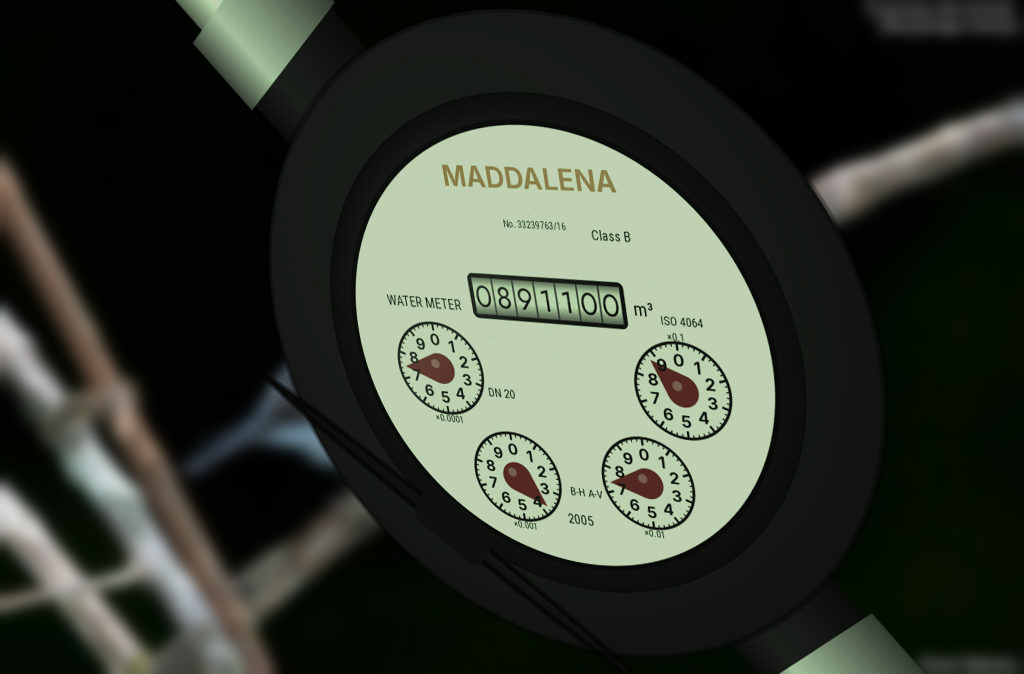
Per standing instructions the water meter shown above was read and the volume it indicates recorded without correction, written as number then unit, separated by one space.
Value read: 891100.8737 m³
